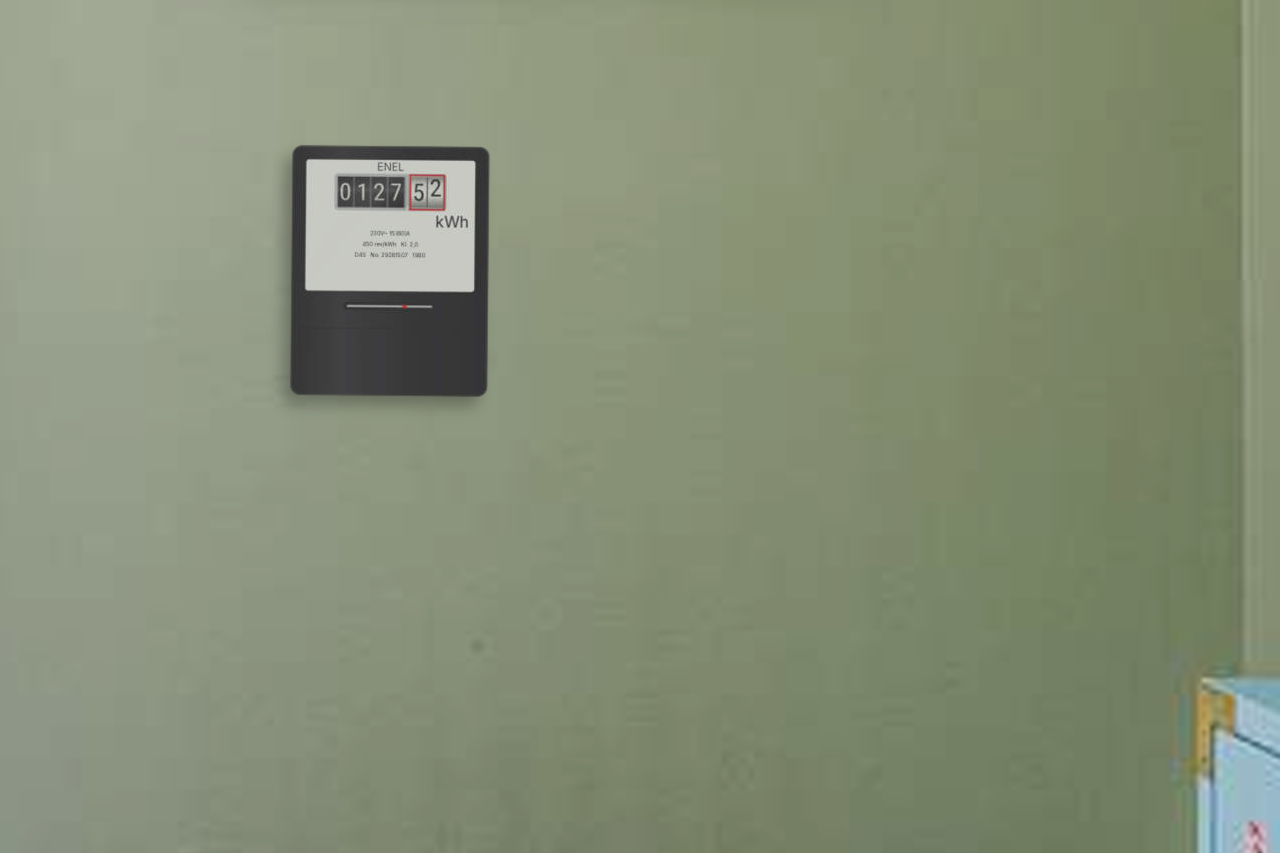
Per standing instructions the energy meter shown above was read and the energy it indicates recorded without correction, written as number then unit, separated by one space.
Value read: 127.52 kWh
